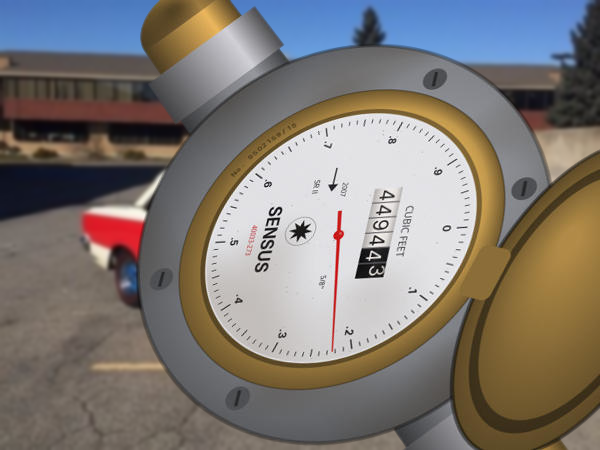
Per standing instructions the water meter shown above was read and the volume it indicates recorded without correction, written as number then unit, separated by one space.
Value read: 449443.22 ft³
